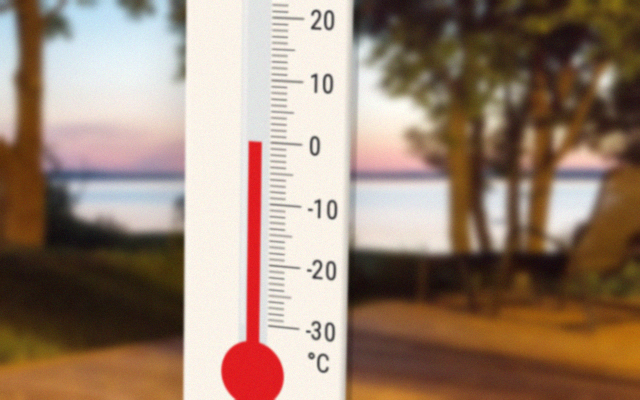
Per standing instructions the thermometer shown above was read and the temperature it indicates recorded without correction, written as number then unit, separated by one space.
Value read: 0 °C
